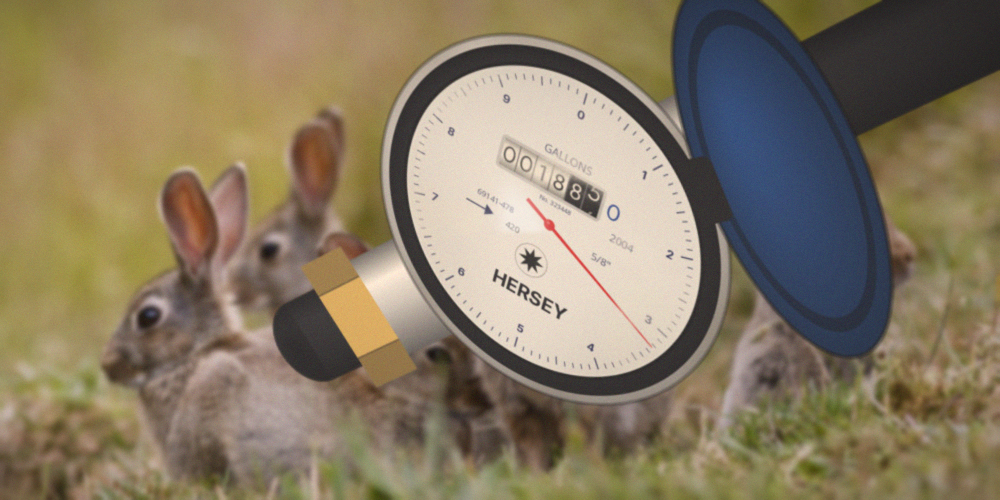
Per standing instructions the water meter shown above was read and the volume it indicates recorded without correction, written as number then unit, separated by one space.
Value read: 18853.2 gal
